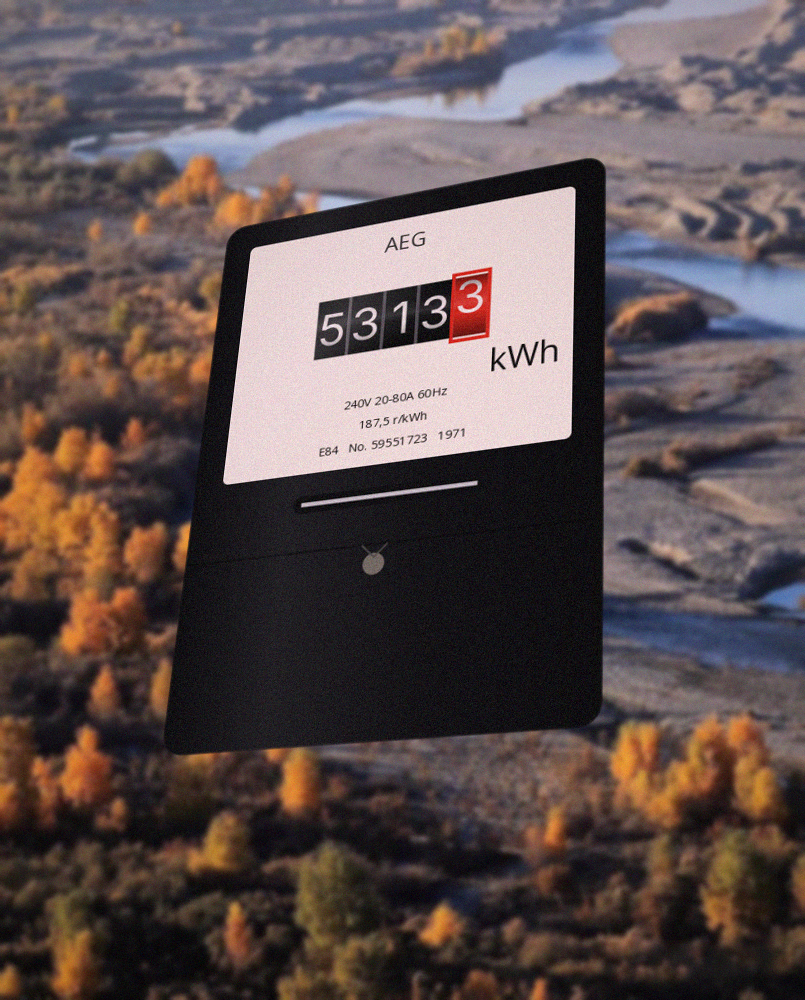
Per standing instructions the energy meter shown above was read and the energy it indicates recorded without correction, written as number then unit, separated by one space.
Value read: 5313.3 kWh
